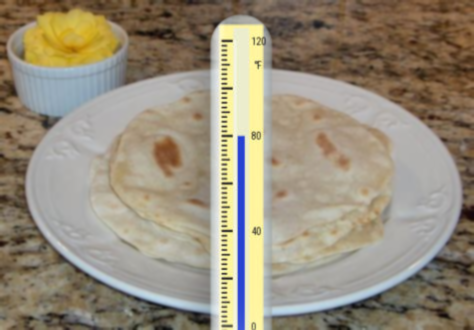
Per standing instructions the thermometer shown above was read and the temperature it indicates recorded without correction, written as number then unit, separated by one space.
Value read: 80 °F
